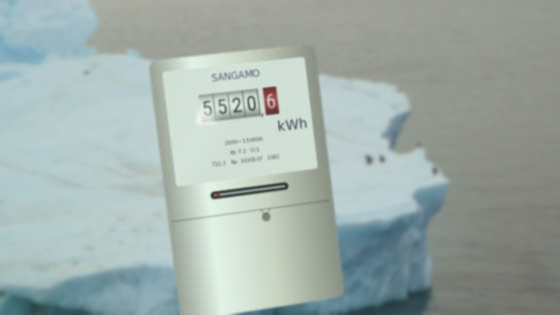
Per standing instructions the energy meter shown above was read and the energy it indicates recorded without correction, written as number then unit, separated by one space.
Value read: 5520.6 kWh
